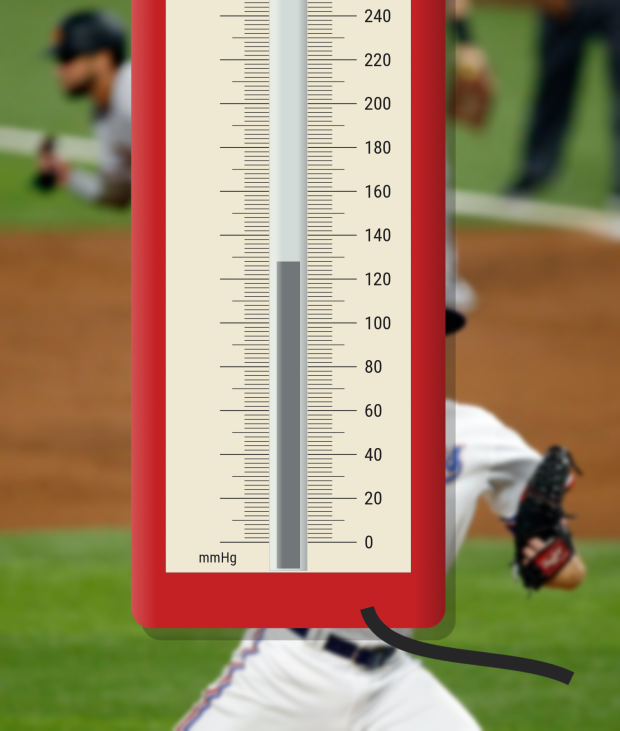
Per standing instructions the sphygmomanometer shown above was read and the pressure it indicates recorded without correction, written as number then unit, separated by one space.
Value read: 128 mmHg
